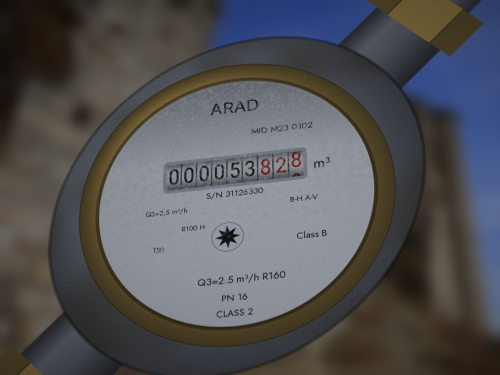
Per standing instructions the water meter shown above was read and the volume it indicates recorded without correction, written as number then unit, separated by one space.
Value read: 53.828 m³
